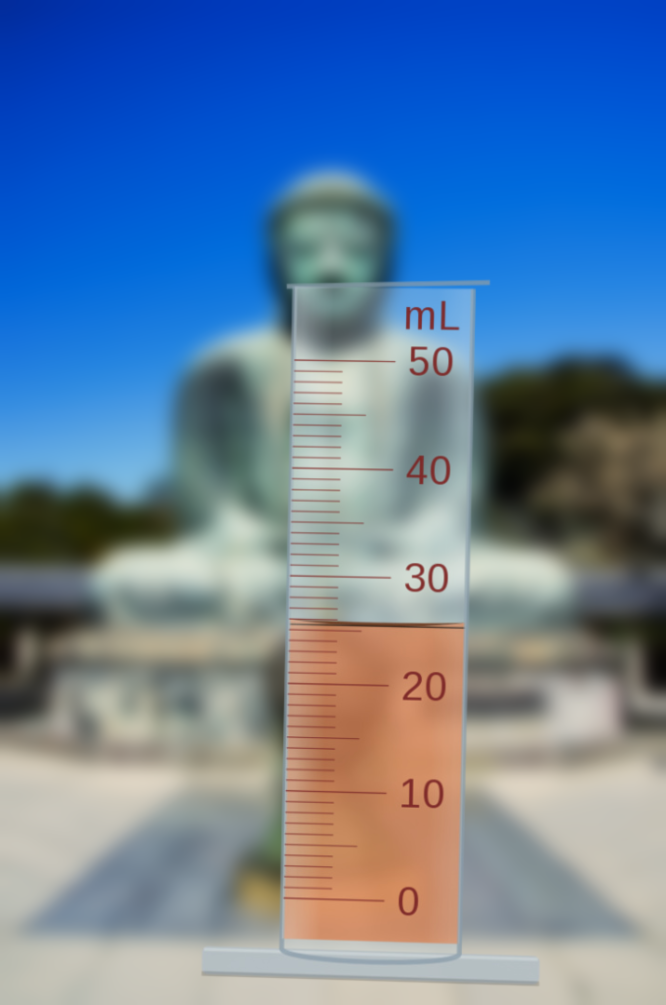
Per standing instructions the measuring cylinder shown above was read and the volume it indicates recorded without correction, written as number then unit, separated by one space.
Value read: 25.5 mL
